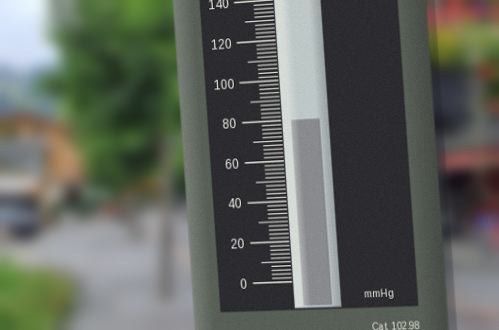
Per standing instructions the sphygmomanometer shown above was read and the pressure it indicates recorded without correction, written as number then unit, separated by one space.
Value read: 80 mmHg
